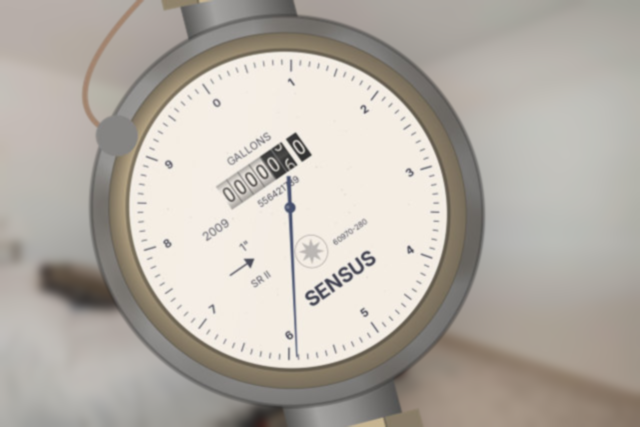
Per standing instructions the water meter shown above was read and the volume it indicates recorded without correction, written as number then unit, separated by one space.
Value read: 55.9 gal
